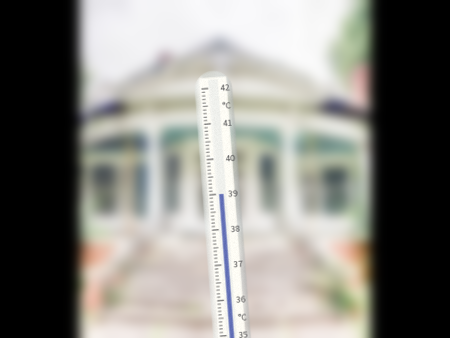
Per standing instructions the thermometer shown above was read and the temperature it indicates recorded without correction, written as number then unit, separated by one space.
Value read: 39 °C
